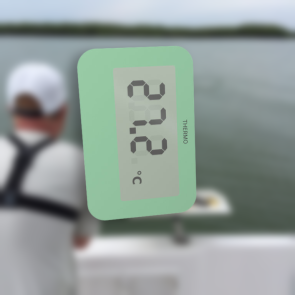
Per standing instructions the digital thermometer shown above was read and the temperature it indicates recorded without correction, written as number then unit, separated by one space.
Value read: 27.2 °C
